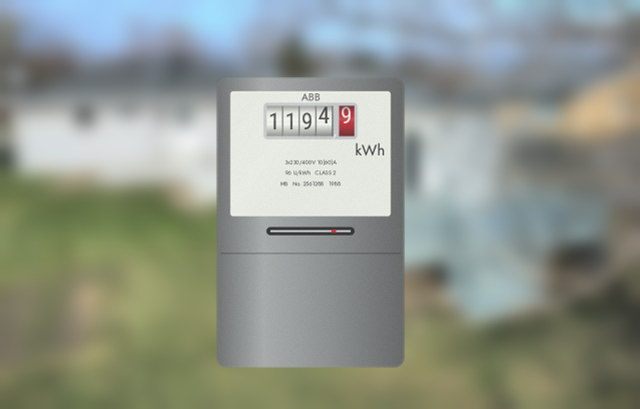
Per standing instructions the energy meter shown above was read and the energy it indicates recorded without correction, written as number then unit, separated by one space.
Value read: 1194.9 kWh
